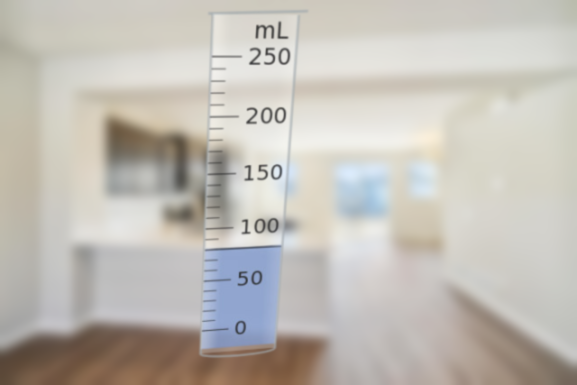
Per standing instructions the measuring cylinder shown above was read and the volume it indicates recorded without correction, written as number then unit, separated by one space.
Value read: 80 mL
